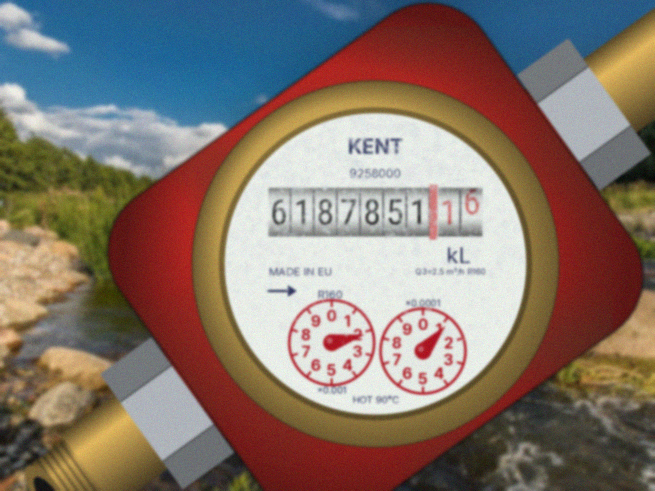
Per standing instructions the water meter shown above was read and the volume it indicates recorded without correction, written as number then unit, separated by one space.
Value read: 6187851.1621 kL
